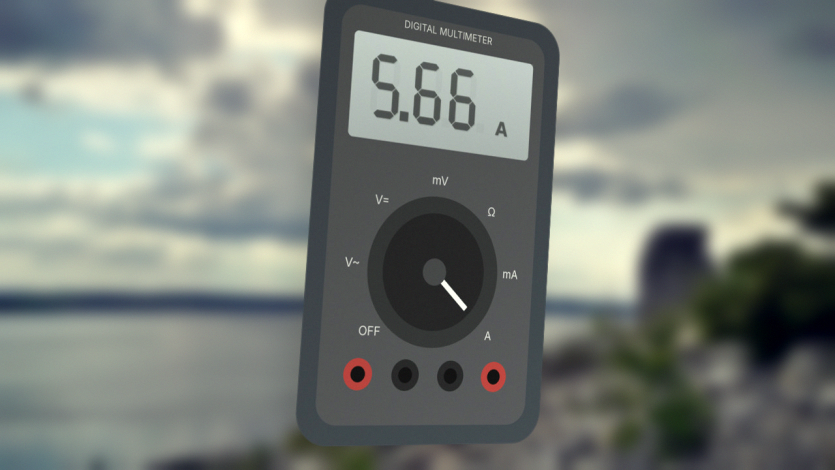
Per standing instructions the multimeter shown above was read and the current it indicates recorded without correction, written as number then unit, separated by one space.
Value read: 5.66 A
